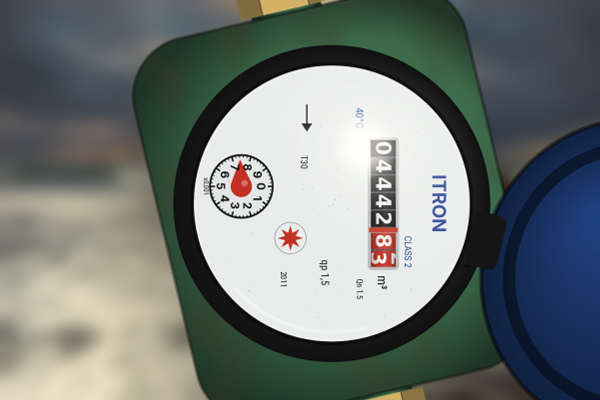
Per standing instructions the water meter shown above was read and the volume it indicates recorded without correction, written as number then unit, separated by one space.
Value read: 4442.827 m³
